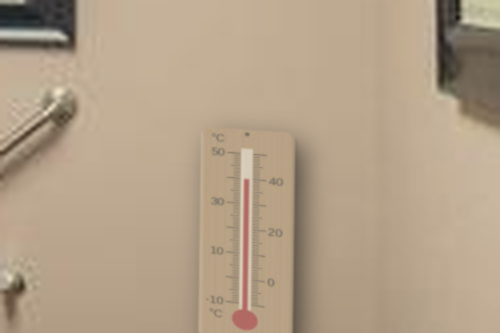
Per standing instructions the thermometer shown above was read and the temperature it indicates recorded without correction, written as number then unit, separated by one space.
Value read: 40 °C
